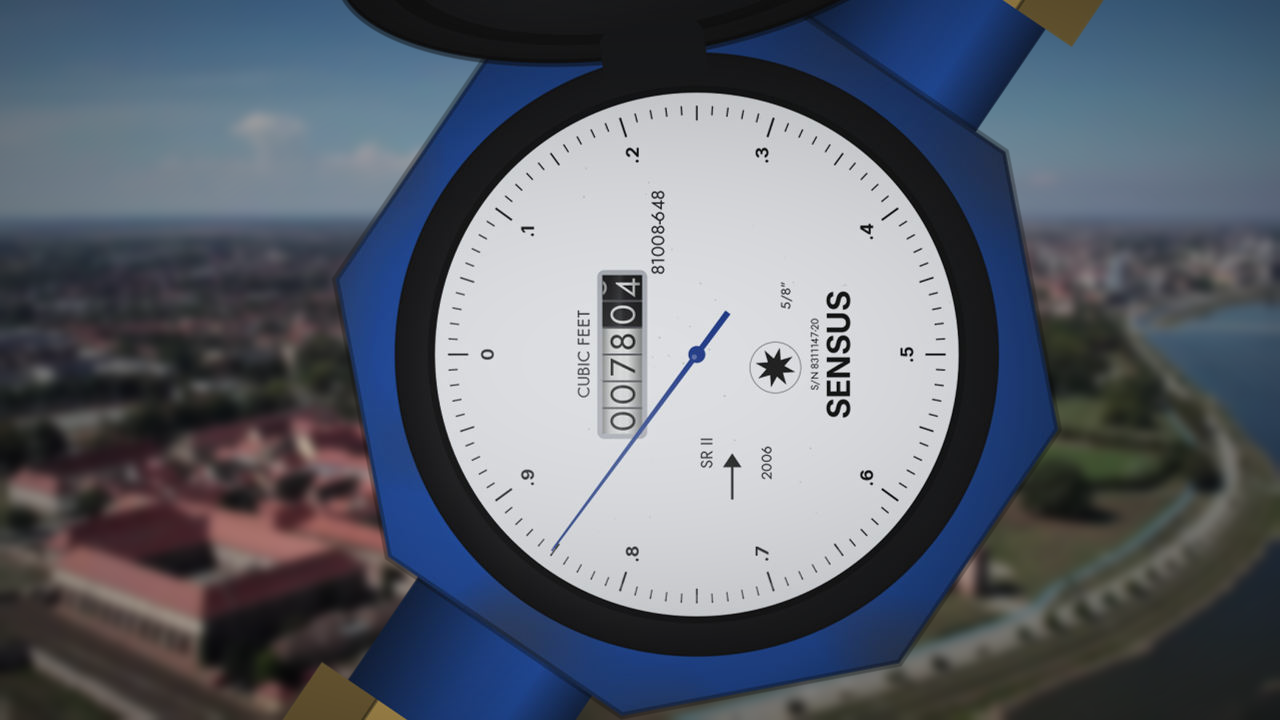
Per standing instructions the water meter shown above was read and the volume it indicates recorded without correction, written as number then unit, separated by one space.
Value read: 7803.85 ft³
